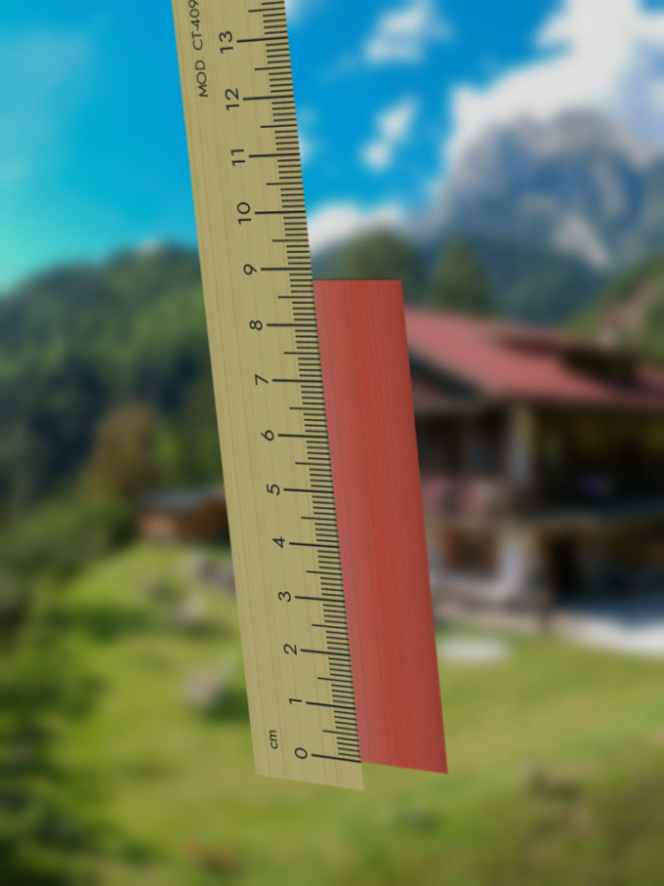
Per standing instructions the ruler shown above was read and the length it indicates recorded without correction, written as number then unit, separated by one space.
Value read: 8.8 cm
